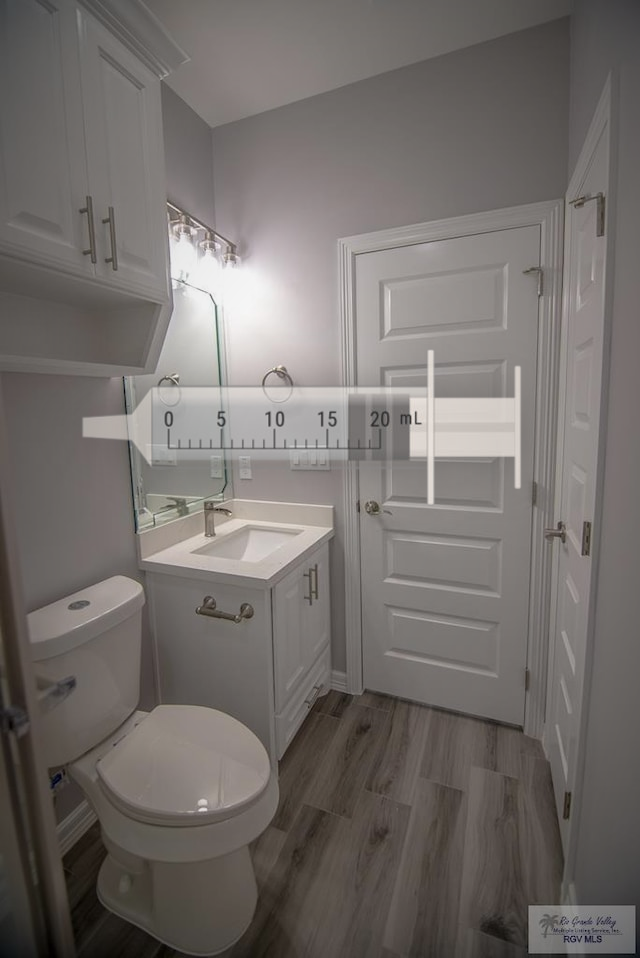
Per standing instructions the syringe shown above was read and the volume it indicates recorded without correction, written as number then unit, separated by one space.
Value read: 17 mL
